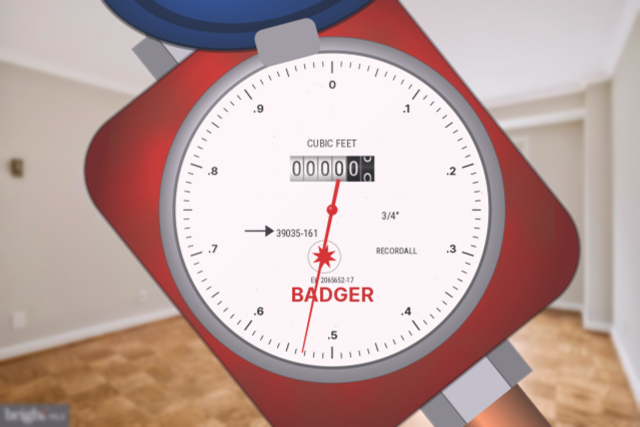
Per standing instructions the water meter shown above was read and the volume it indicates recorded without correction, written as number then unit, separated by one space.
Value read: 8.53 ft³
